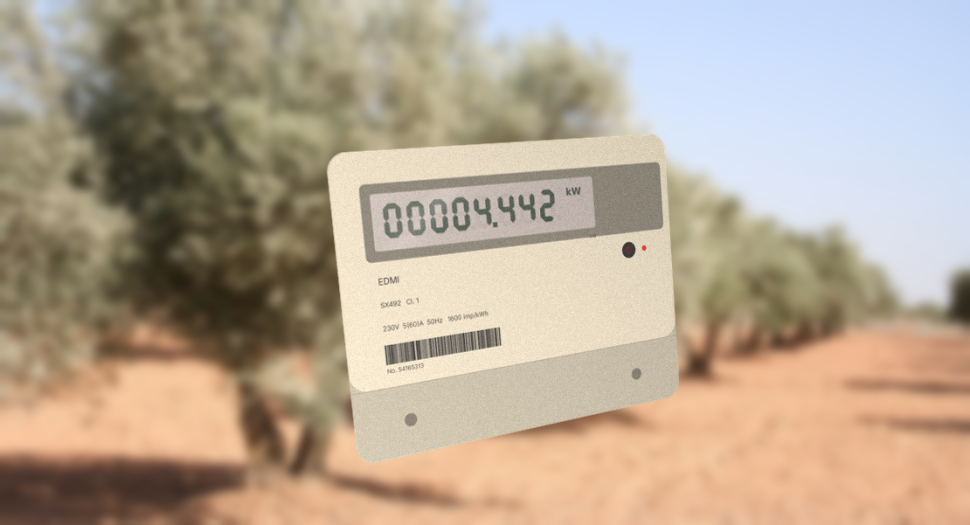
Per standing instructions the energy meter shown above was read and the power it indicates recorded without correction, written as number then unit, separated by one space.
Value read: 4.442 kW
